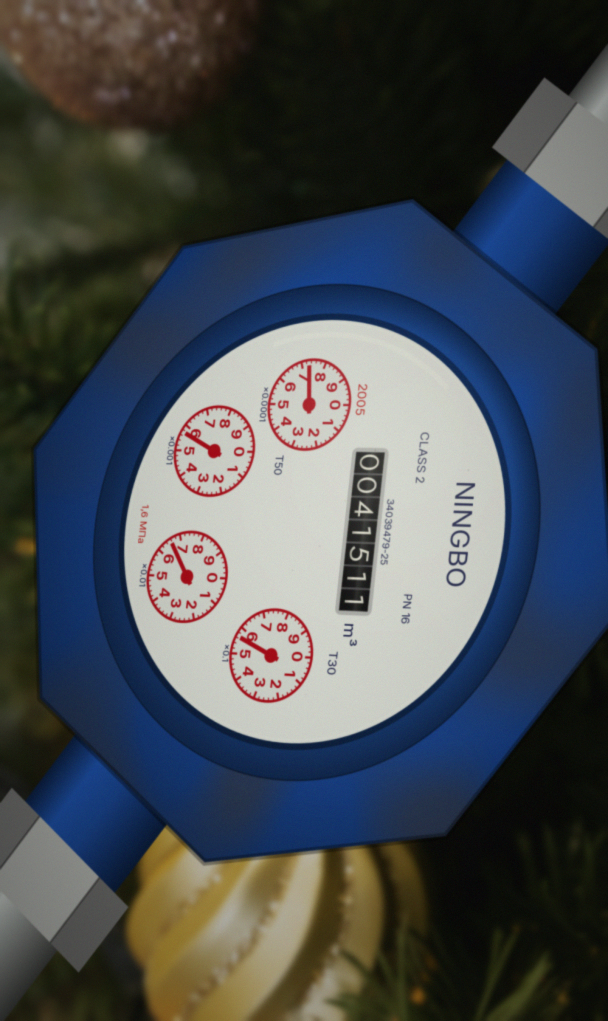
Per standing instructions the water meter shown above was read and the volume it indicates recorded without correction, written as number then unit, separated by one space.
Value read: 41511.5657 m³
